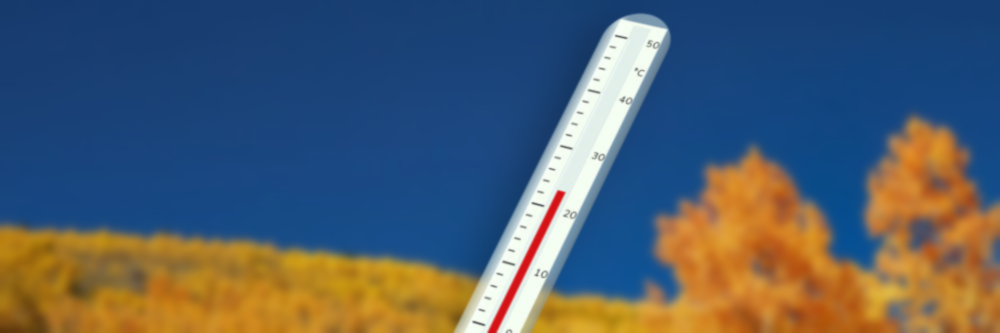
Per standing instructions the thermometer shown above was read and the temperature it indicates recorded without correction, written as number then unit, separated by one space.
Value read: 23 °C
